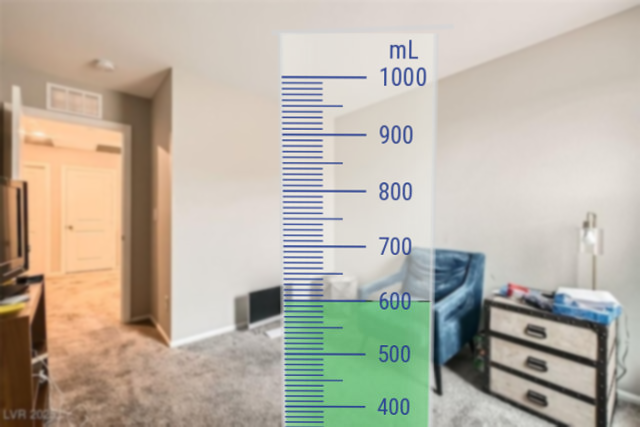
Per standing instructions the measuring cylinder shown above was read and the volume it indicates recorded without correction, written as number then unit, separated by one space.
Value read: 600 mL
